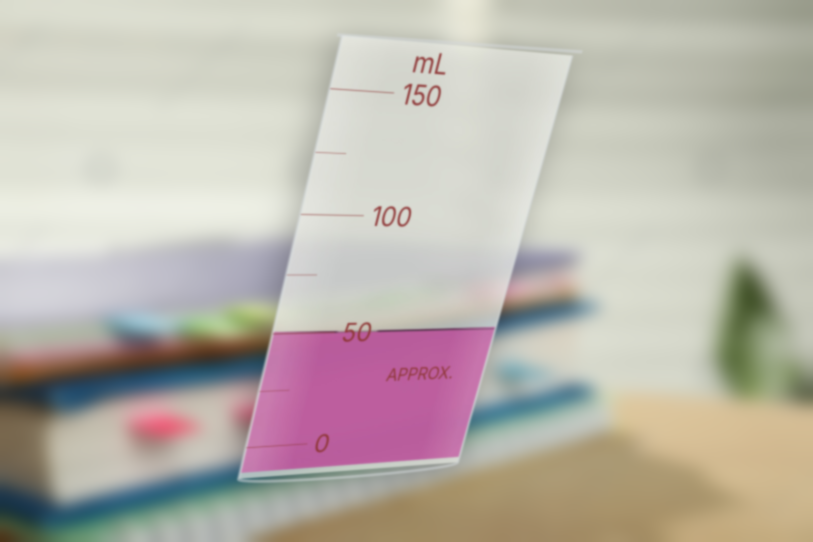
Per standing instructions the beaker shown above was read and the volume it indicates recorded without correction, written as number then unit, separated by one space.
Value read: 50 mL
